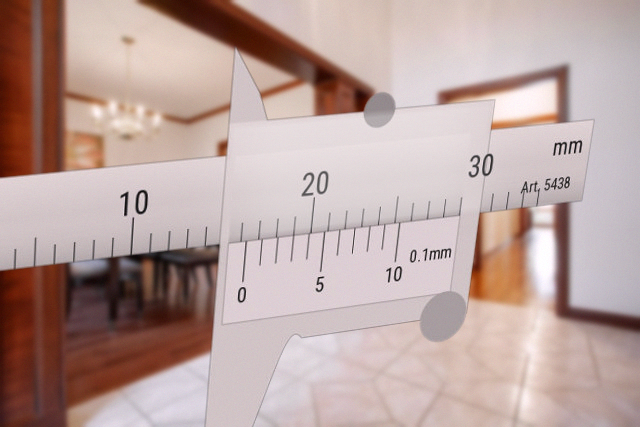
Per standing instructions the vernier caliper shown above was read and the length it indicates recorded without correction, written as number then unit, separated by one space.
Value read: 16.3 mm
